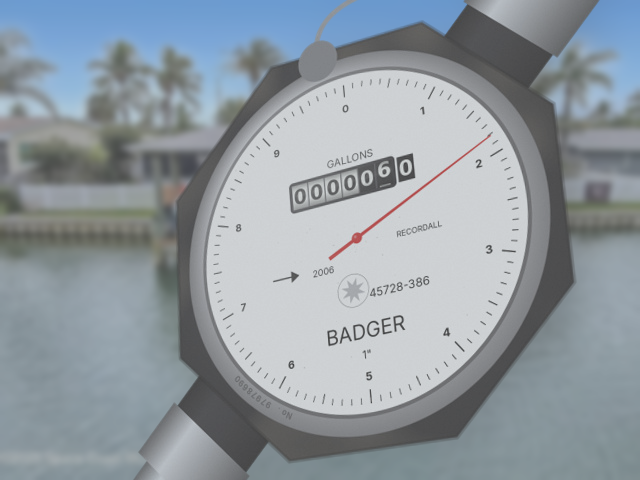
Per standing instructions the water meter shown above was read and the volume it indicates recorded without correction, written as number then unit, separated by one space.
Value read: 61.8 gal
